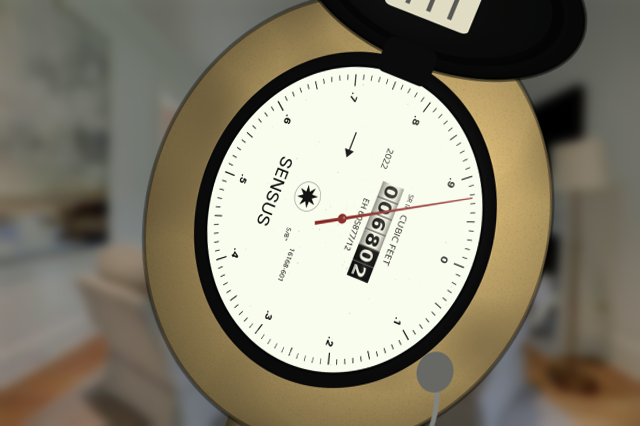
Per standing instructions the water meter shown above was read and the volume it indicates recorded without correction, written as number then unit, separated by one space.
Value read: 6801.92 ft³
